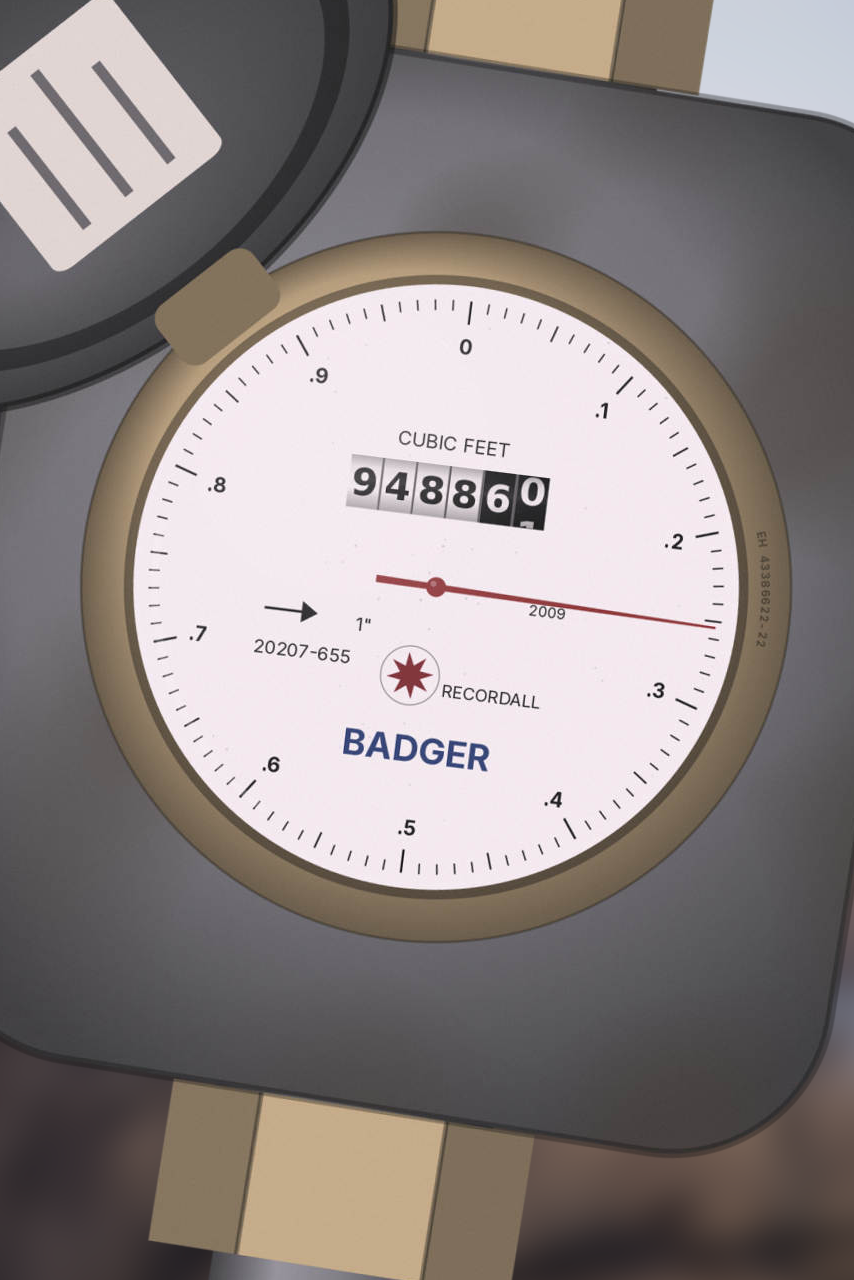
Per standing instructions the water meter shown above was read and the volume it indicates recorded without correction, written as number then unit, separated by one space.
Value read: 948860.25 ft³
